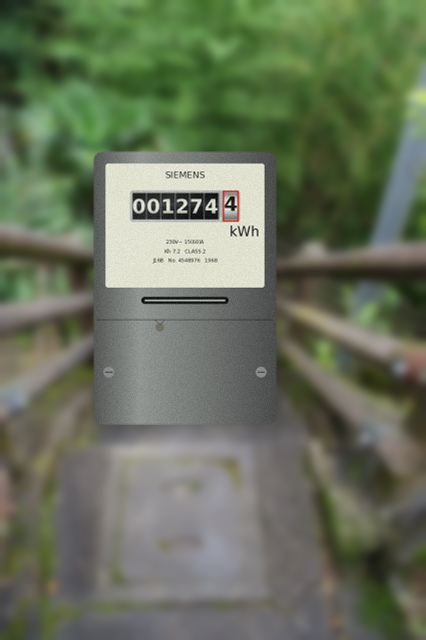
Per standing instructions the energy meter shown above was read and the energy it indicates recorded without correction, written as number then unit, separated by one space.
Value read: 1274.4 kWh
